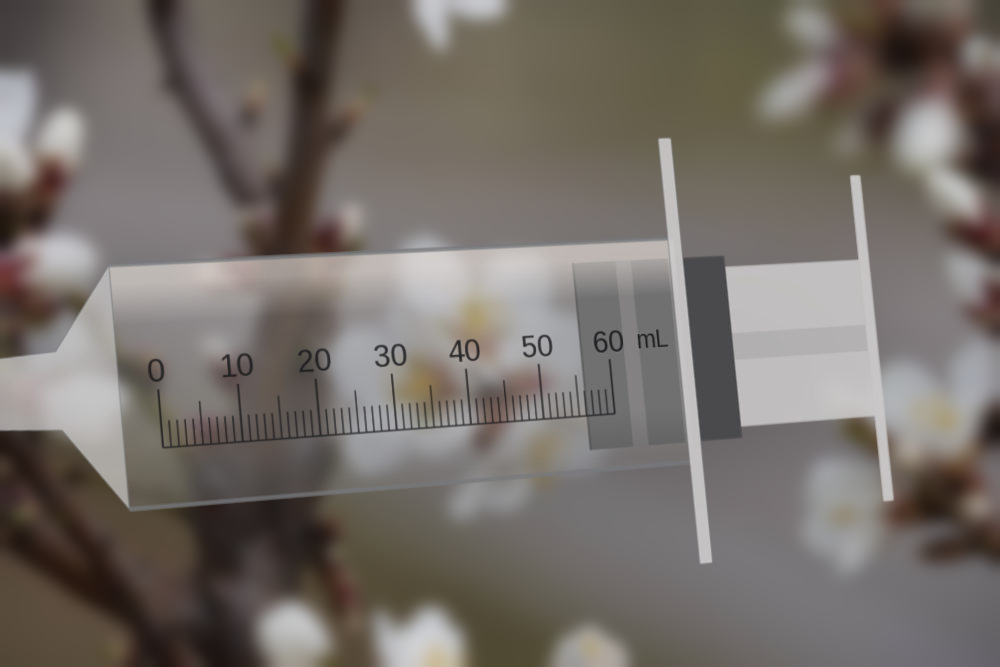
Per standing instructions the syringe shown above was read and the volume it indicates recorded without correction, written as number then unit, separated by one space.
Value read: 56 mL
